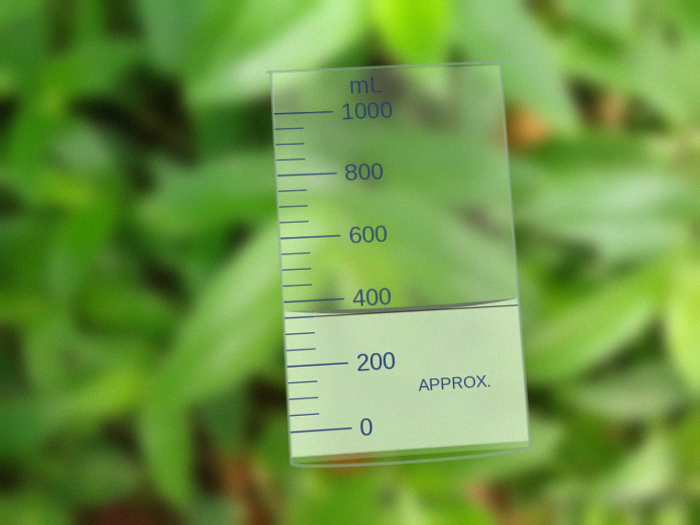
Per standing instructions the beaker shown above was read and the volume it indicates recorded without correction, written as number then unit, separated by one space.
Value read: 350 mL
